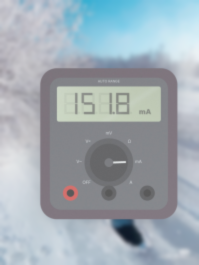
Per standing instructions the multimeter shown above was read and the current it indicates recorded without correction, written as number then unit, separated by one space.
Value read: 151.8 mA
